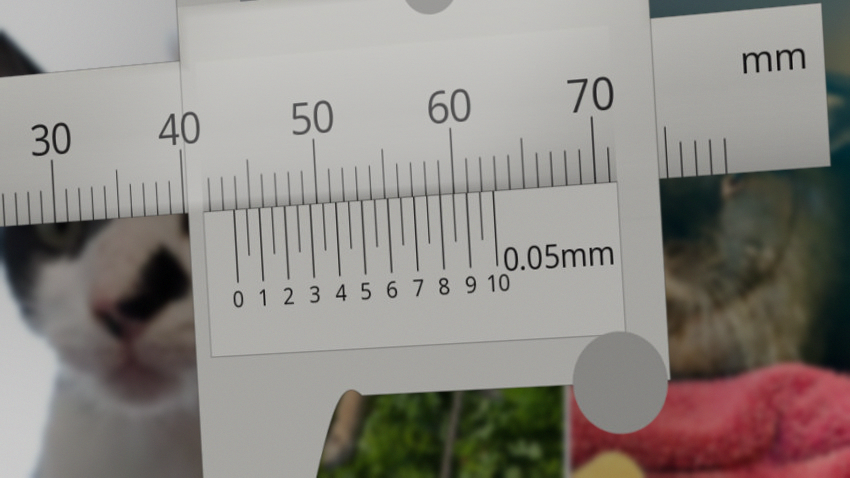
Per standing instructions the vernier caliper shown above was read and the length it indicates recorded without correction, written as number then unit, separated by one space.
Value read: 43.8 mm
